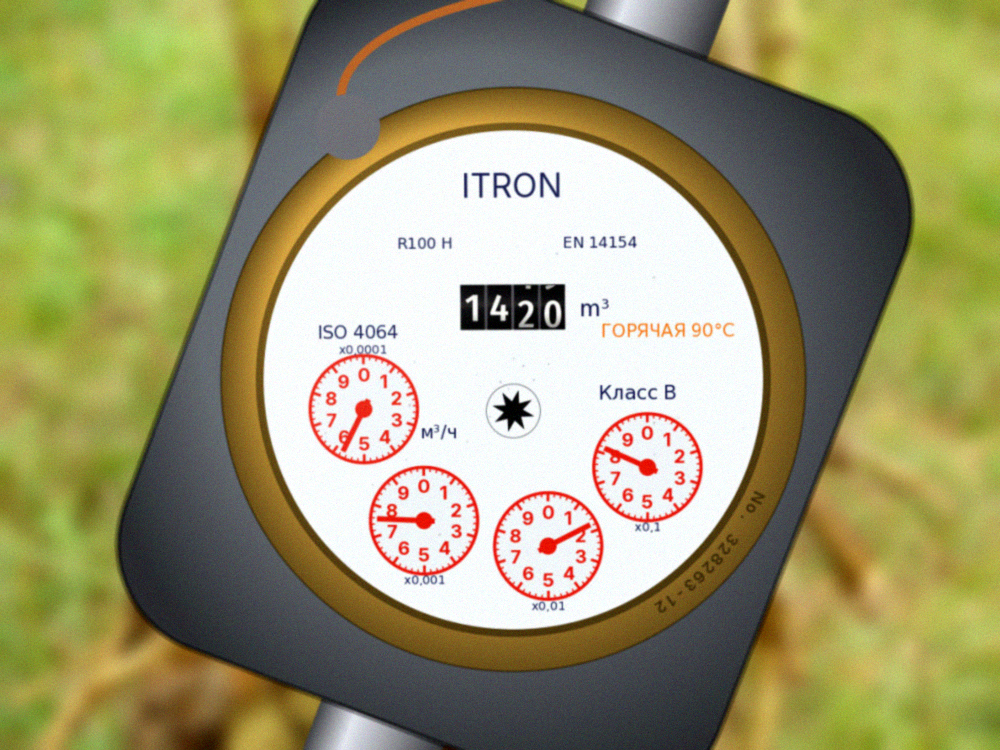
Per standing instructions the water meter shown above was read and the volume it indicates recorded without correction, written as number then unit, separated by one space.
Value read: 1419.8175 m³
